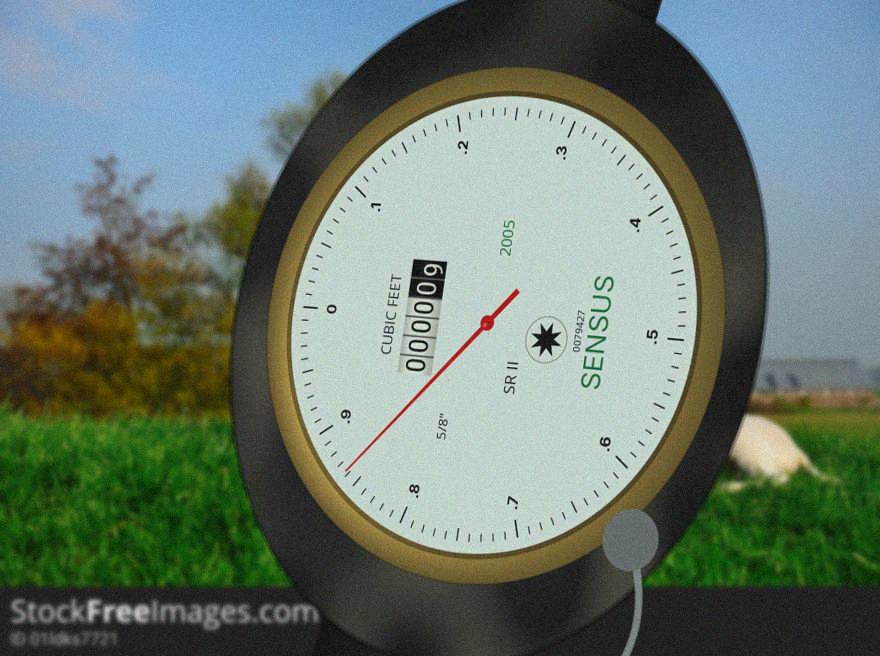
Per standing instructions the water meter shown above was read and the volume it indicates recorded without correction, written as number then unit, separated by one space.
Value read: 8.86 ft³
